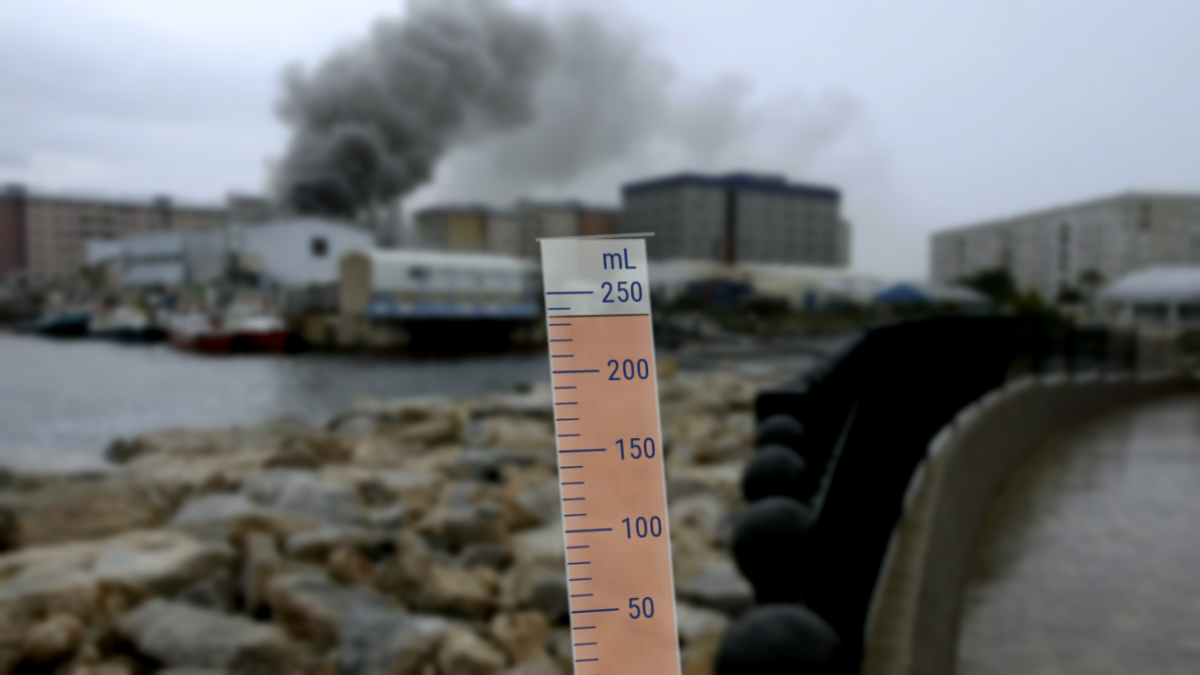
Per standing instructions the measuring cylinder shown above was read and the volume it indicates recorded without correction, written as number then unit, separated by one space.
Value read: 235 mL
